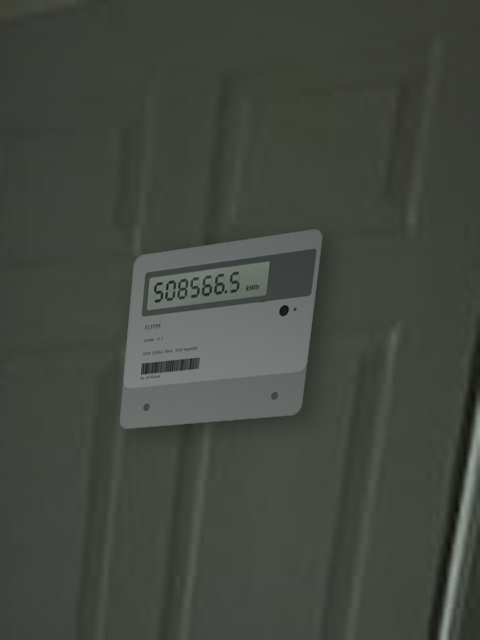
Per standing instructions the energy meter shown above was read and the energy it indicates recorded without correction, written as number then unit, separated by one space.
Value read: 508566.5 kWh
